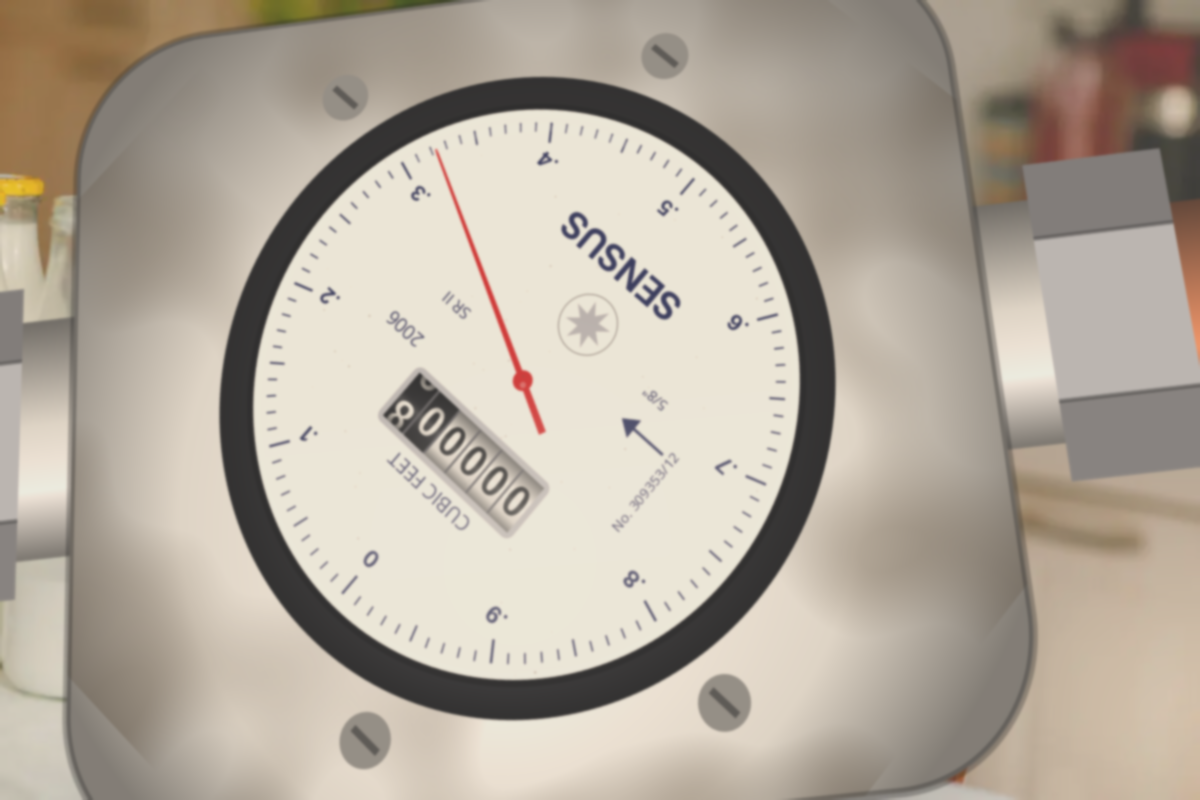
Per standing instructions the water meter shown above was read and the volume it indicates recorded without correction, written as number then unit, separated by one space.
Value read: 8.32 ft³
